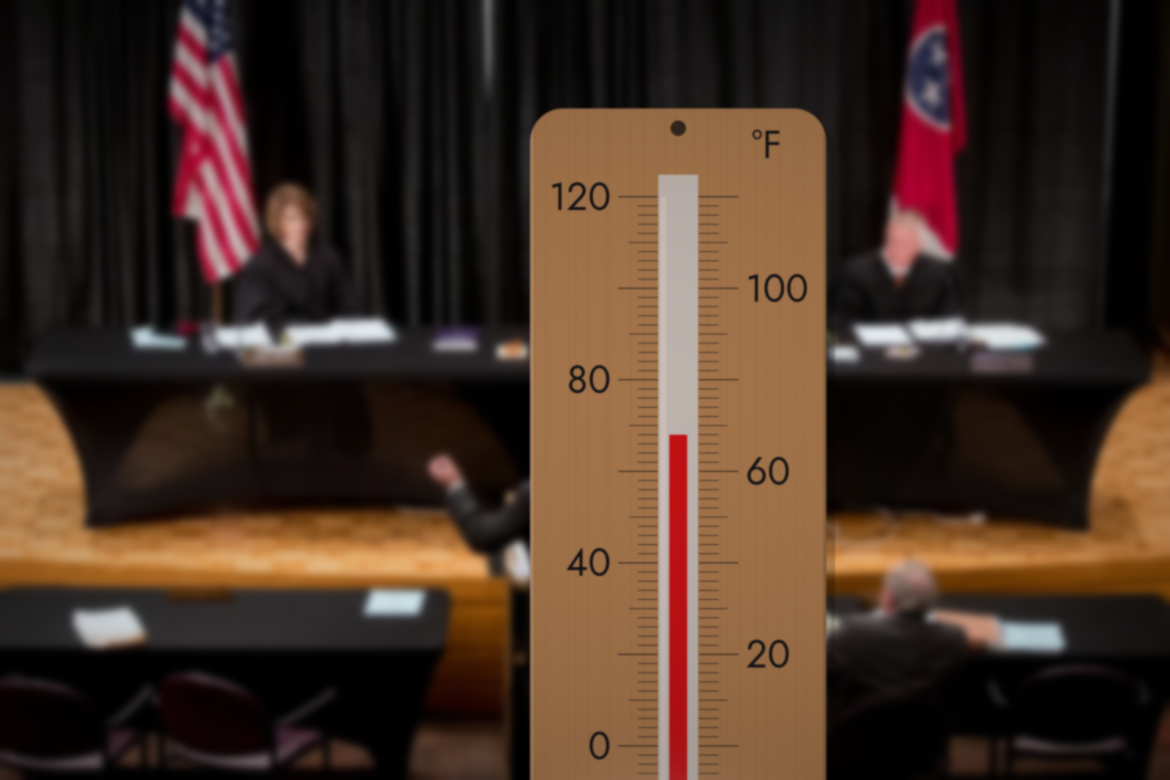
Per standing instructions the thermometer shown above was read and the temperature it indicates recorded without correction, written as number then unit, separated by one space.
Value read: 68 °F
